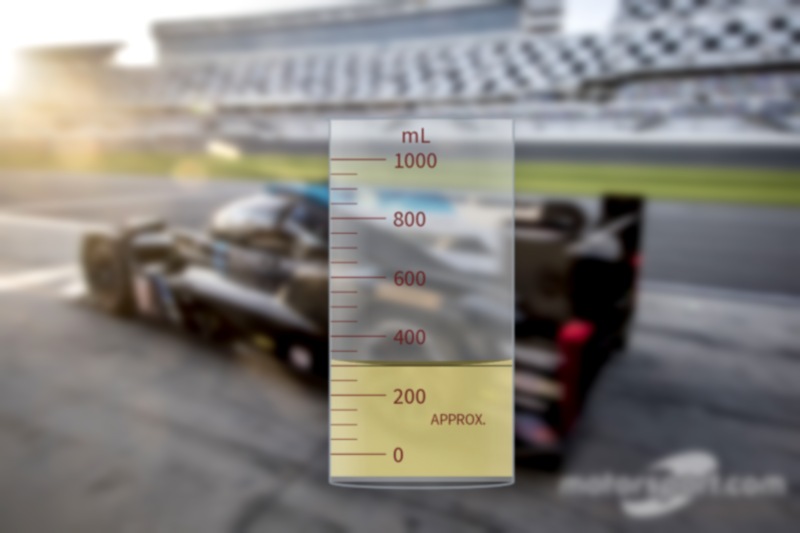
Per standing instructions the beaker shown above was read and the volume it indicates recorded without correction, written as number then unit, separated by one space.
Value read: 300 mL
